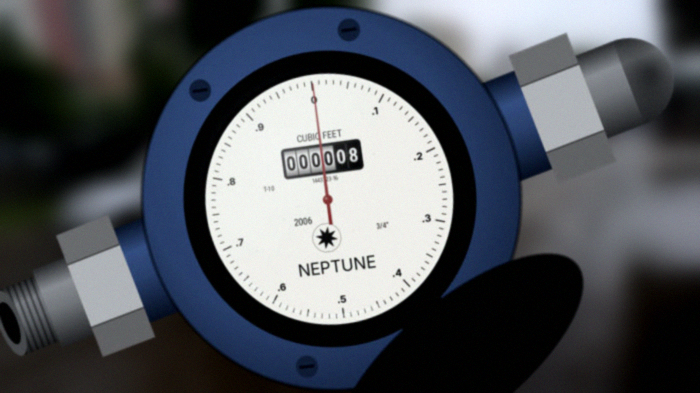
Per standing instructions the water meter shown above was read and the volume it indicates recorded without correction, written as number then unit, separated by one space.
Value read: 8.00 ft³
